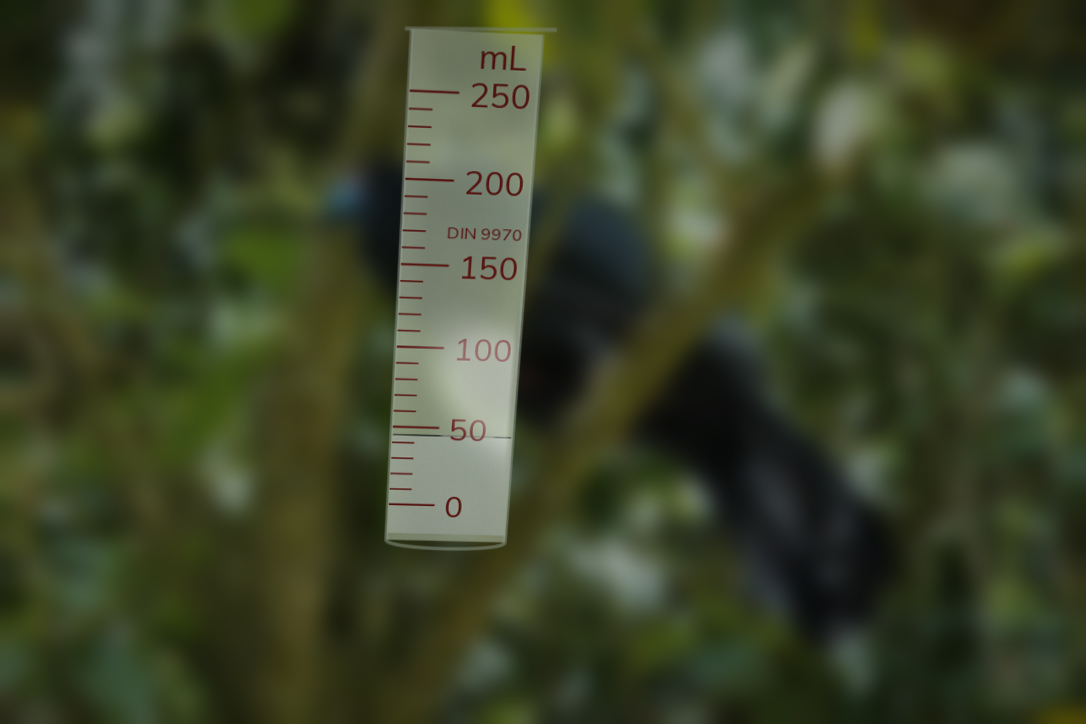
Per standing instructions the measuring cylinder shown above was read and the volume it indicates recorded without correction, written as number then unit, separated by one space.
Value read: 45 mL
